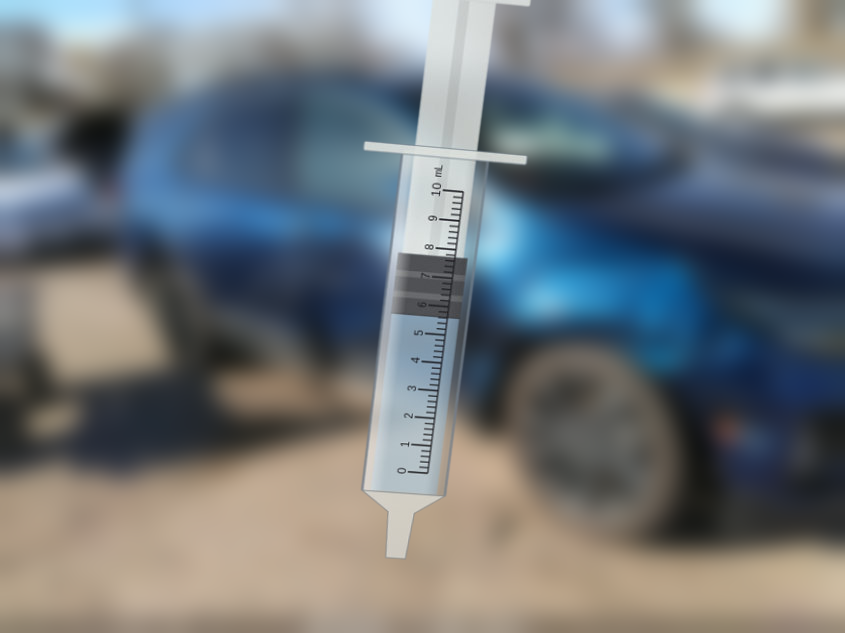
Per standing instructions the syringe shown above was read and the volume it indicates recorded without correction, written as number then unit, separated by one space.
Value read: 5.6 mL
